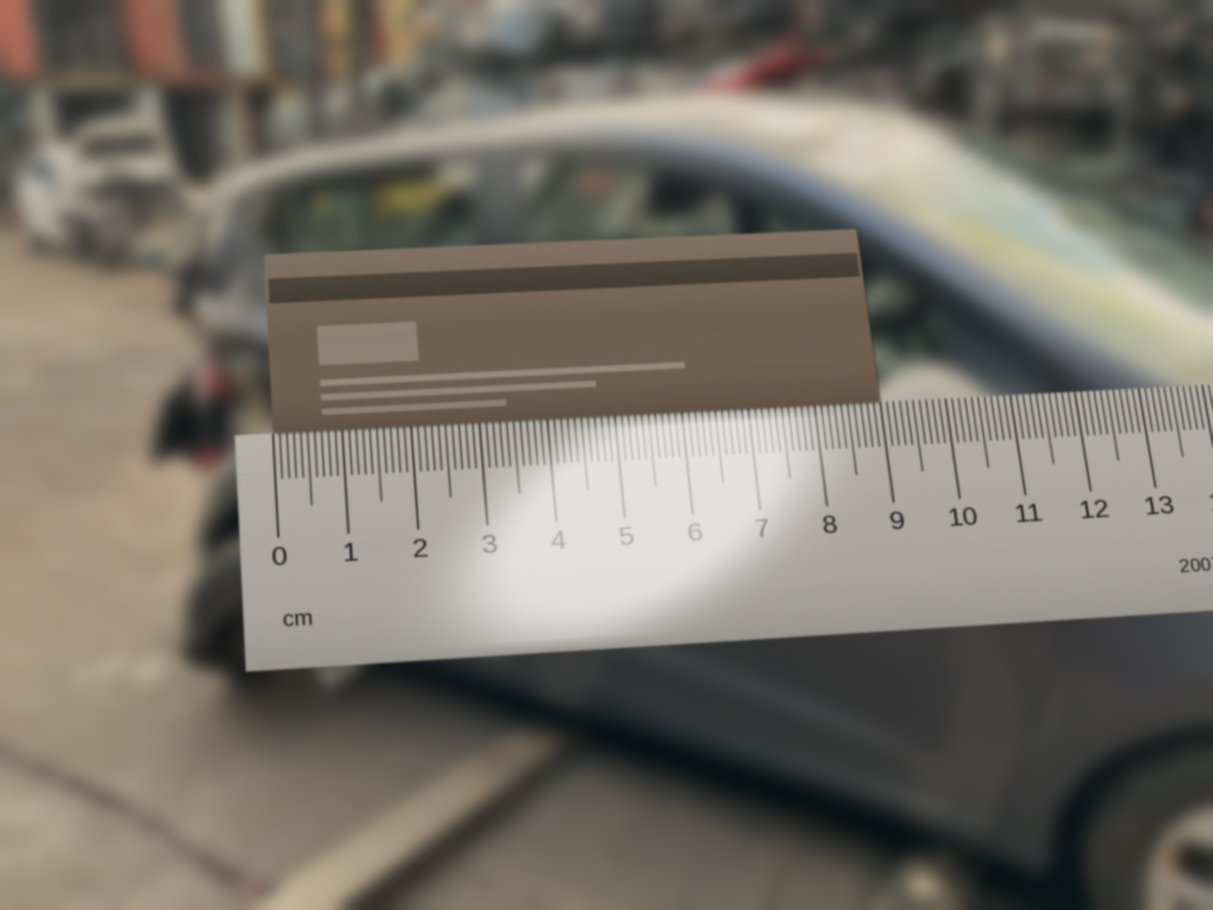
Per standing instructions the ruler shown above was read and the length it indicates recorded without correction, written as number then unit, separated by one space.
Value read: 9 cm
